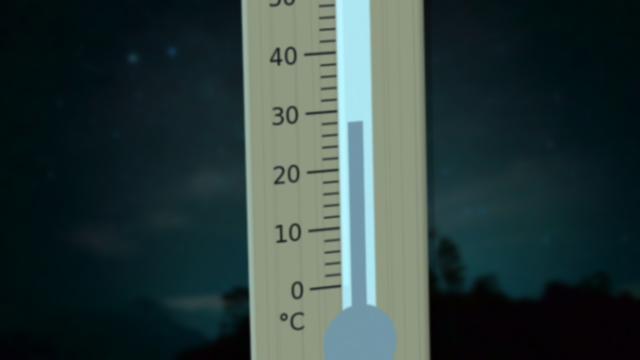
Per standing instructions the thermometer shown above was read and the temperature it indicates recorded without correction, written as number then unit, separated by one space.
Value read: 28 °C
